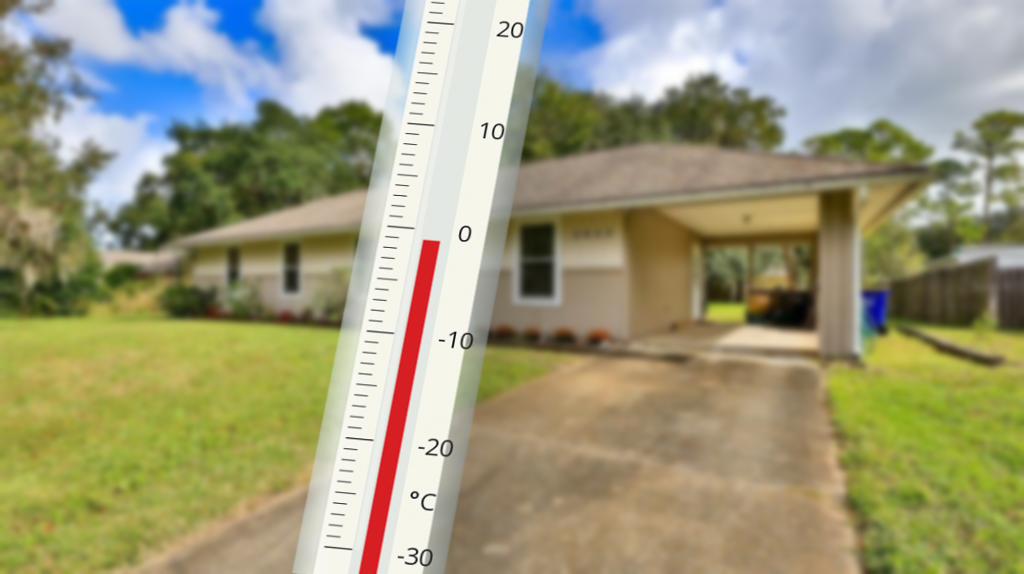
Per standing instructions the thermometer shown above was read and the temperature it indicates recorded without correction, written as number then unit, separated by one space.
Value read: -1 °C
